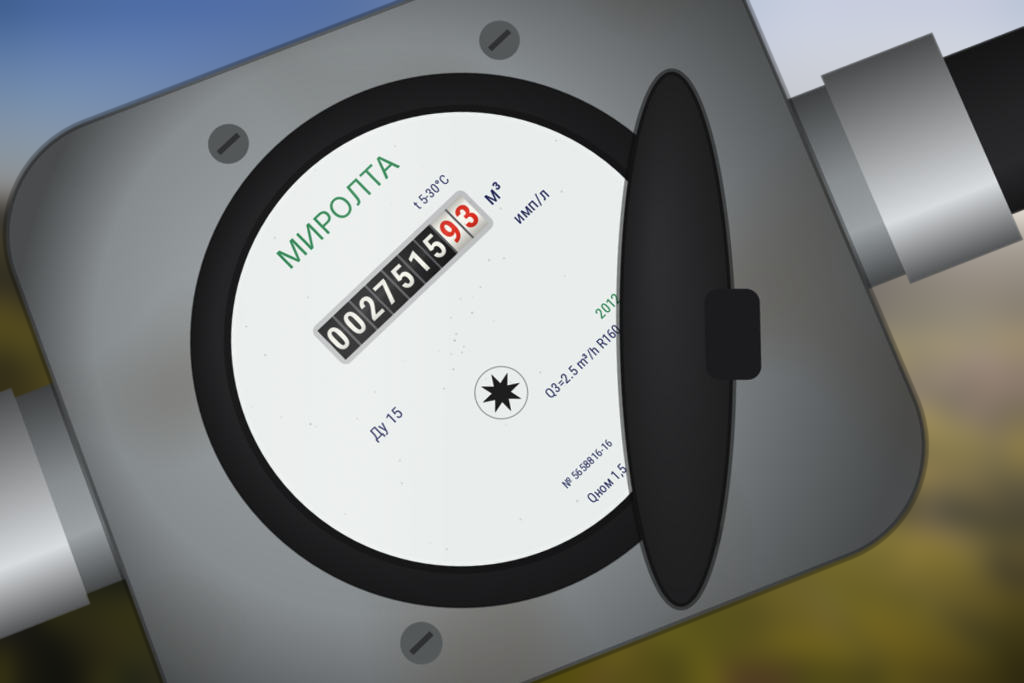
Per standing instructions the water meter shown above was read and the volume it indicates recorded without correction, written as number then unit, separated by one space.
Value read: 27515.93 m³
